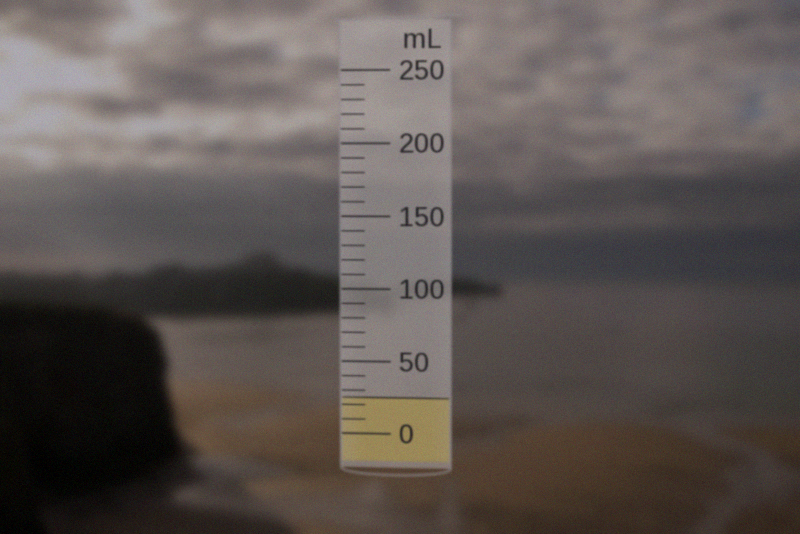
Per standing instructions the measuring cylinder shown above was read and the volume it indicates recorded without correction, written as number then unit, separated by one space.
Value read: 25 mL
